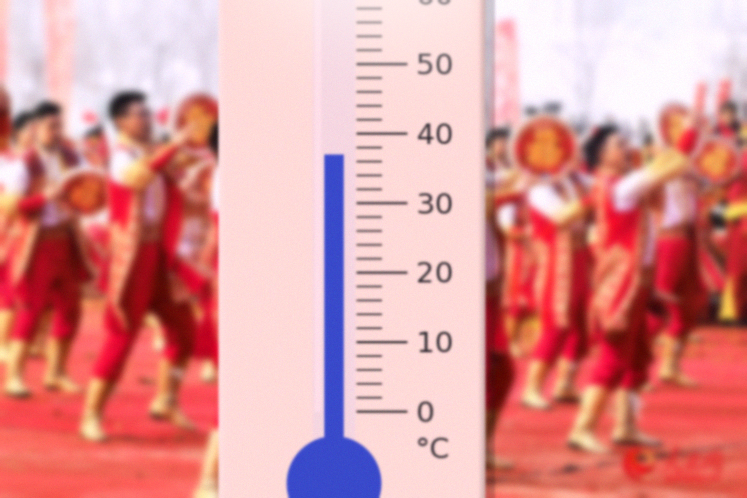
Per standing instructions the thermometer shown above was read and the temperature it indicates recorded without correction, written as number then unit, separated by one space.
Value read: 37 °C
